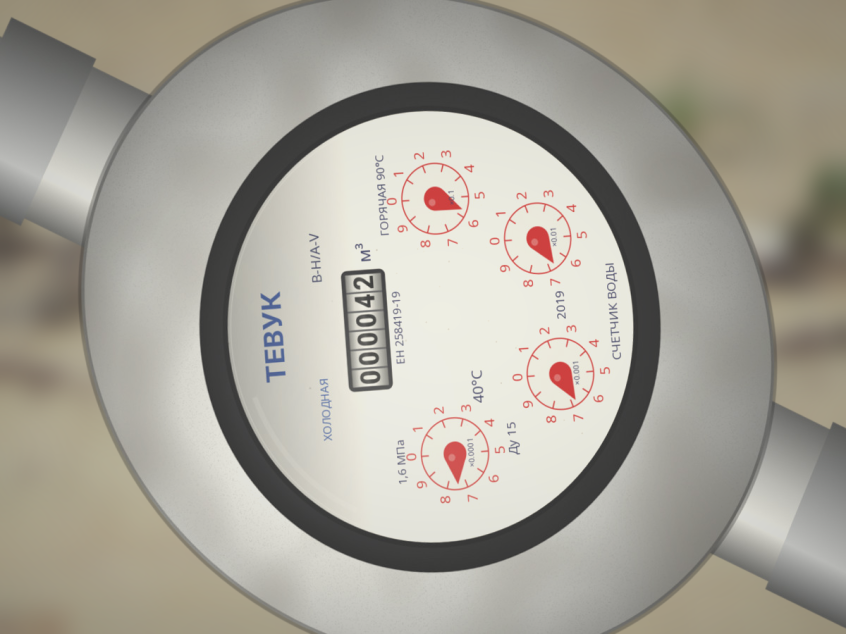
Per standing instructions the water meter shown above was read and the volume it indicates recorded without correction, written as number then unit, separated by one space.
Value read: 42.5667 m³
